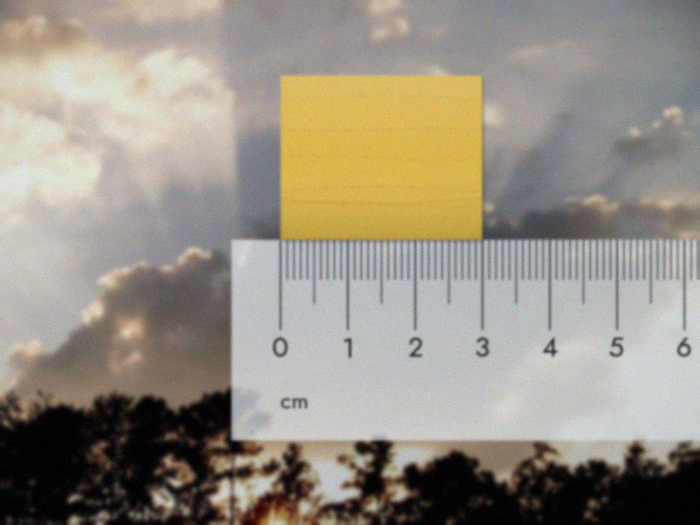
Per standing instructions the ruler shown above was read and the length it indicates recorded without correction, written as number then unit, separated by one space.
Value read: 3 cm
